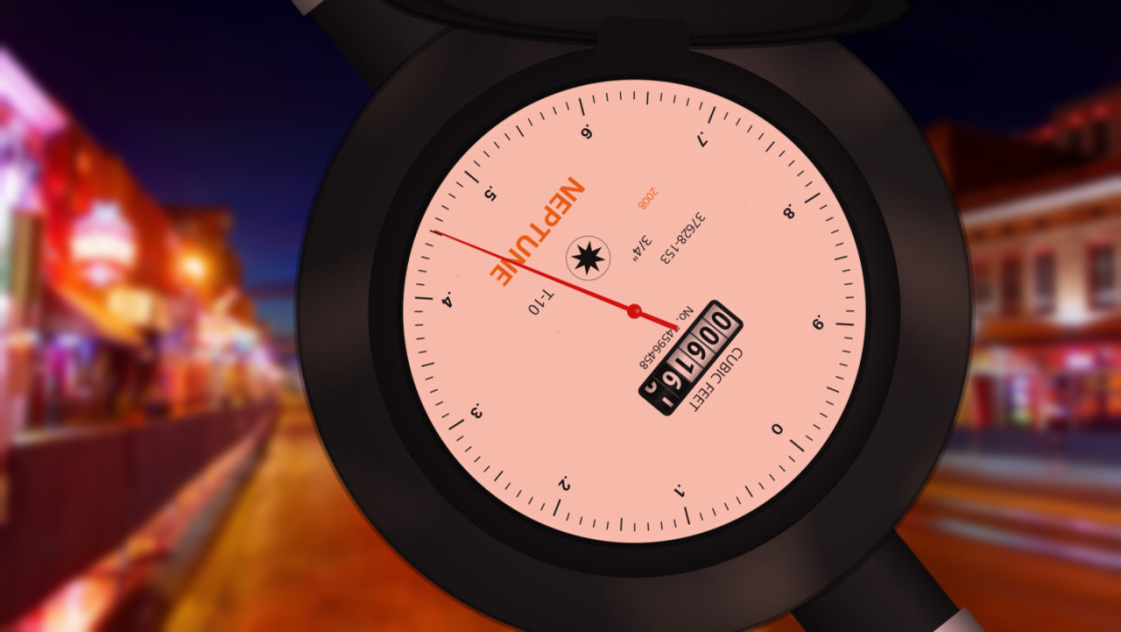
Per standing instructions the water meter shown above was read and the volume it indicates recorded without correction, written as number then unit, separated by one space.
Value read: 6161.45 ft³
